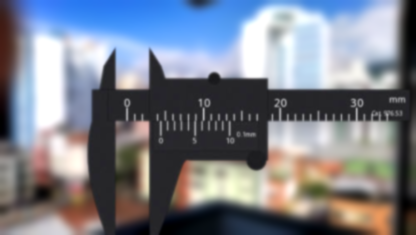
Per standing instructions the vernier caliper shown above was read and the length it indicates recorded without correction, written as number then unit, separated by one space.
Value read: 4.4 mm
